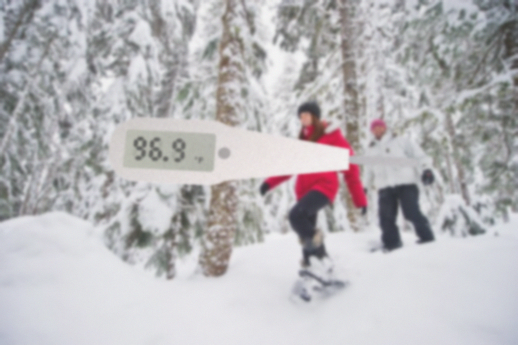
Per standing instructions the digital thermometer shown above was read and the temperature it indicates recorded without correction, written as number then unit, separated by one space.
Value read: 96.9 °F
